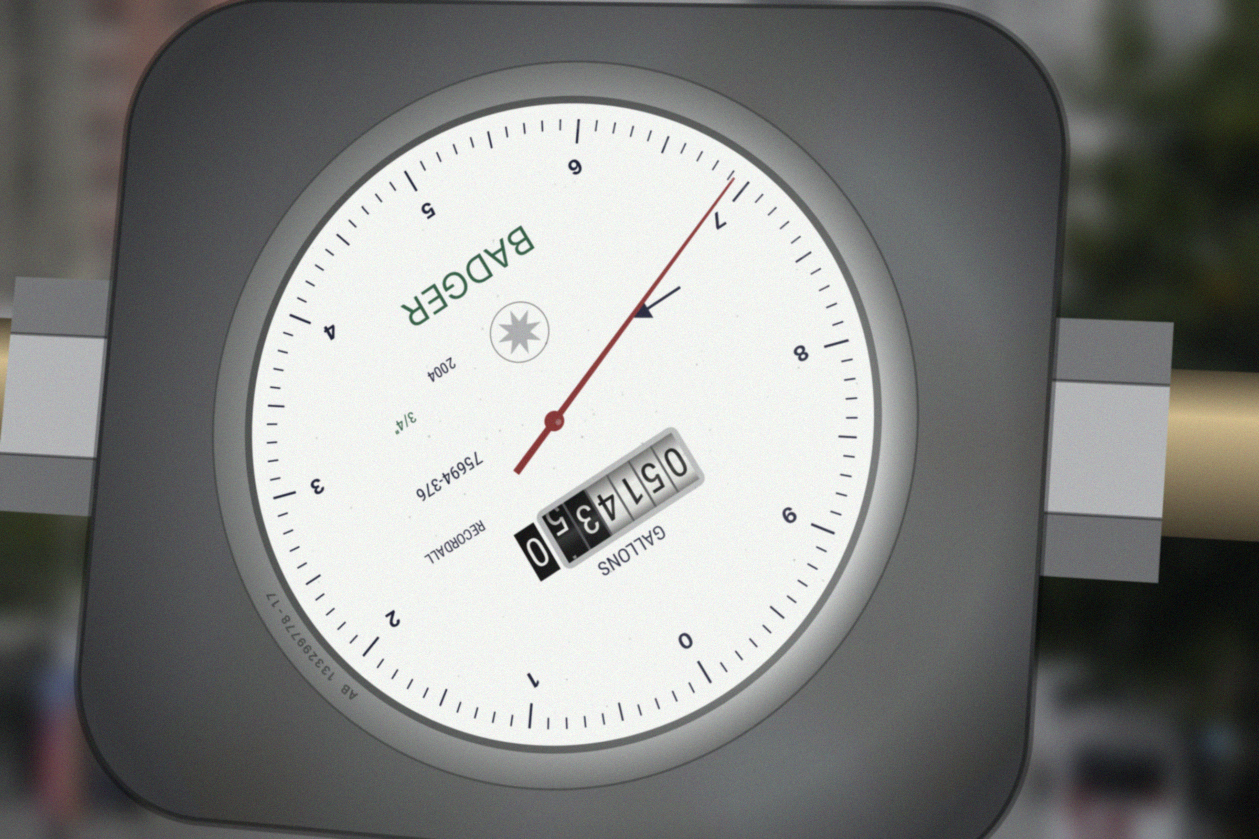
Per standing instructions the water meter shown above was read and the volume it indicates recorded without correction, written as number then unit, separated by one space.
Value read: 514346.9 gal
